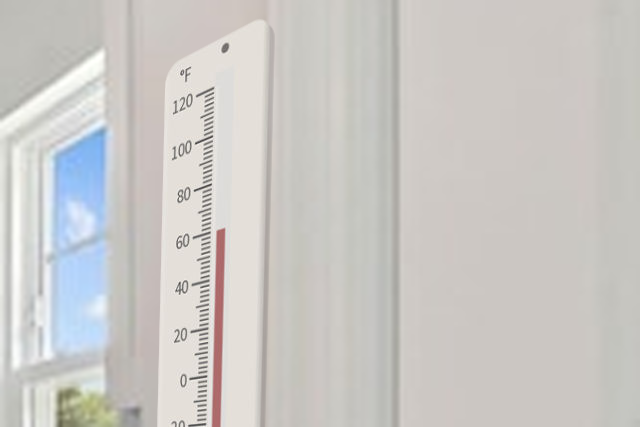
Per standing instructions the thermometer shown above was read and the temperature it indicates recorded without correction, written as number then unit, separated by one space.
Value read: 60 °F
